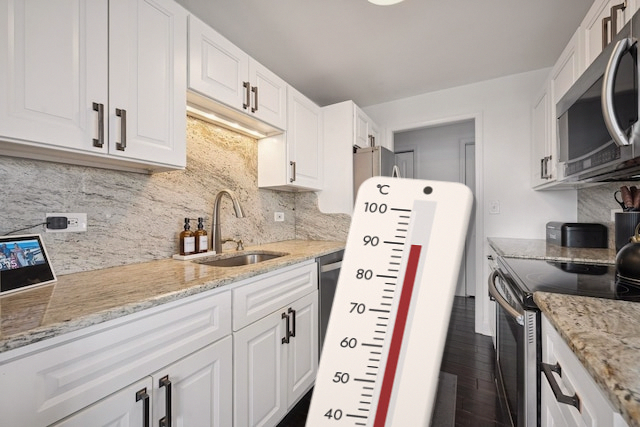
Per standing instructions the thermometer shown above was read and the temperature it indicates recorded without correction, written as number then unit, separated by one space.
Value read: 90 °C
